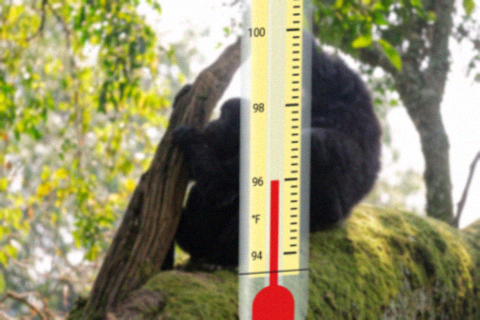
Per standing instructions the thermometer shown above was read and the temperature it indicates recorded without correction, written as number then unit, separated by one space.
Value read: 96 °F
